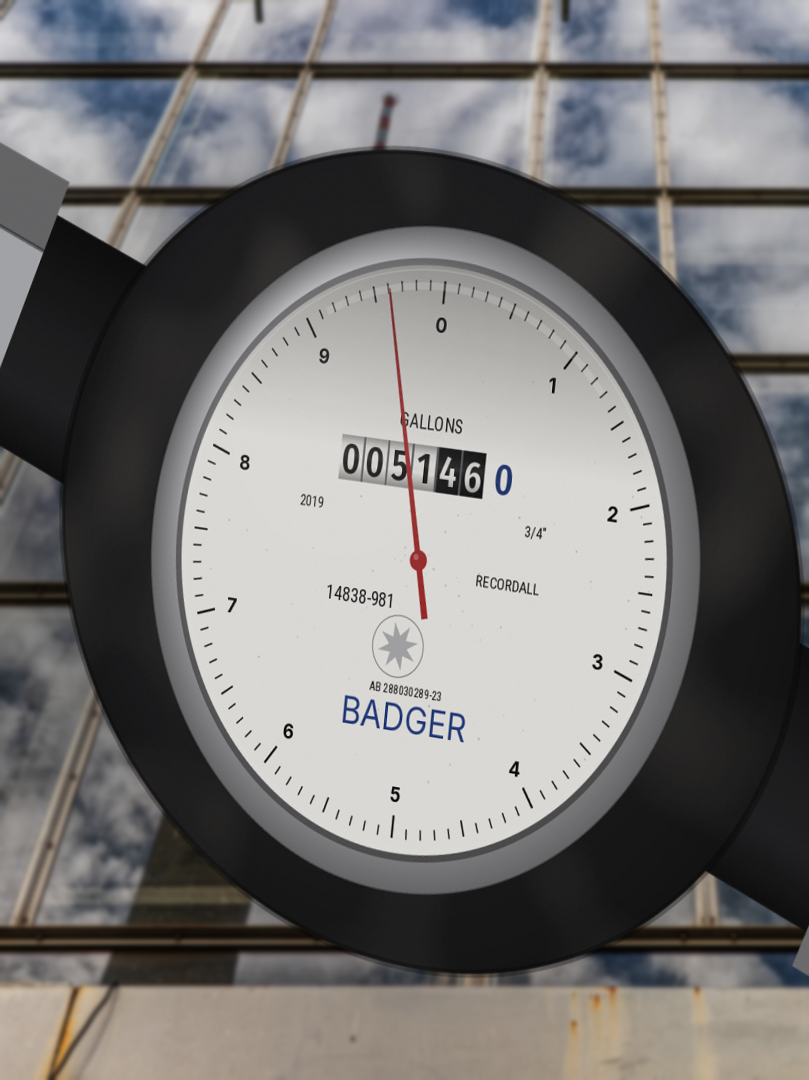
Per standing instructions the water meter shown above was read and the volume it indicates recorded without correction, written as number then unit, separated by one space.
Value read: 51459.6 gal
